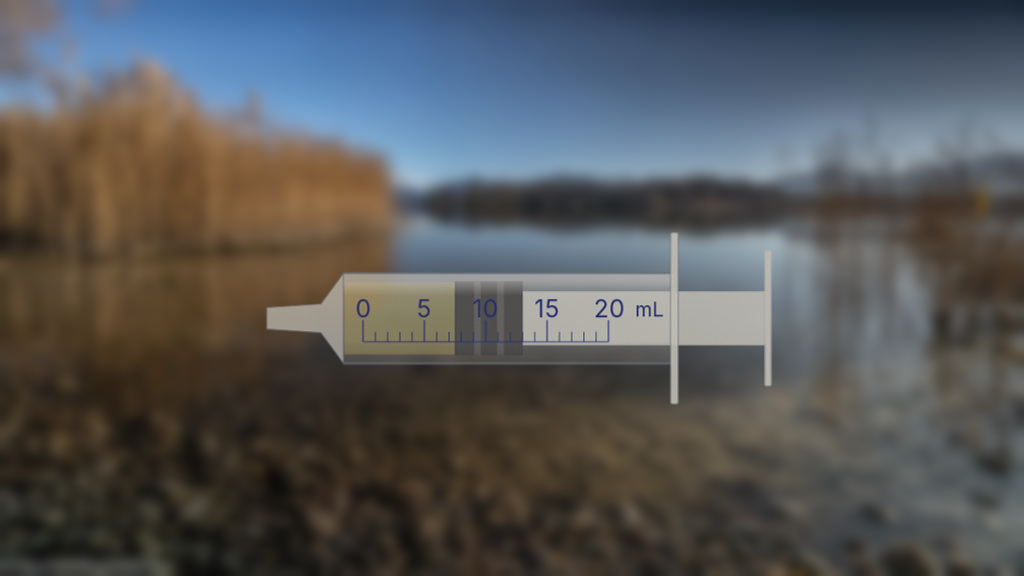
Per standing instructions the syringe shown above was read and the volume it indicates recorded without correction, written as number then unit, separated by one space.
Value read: 7.5 mL
